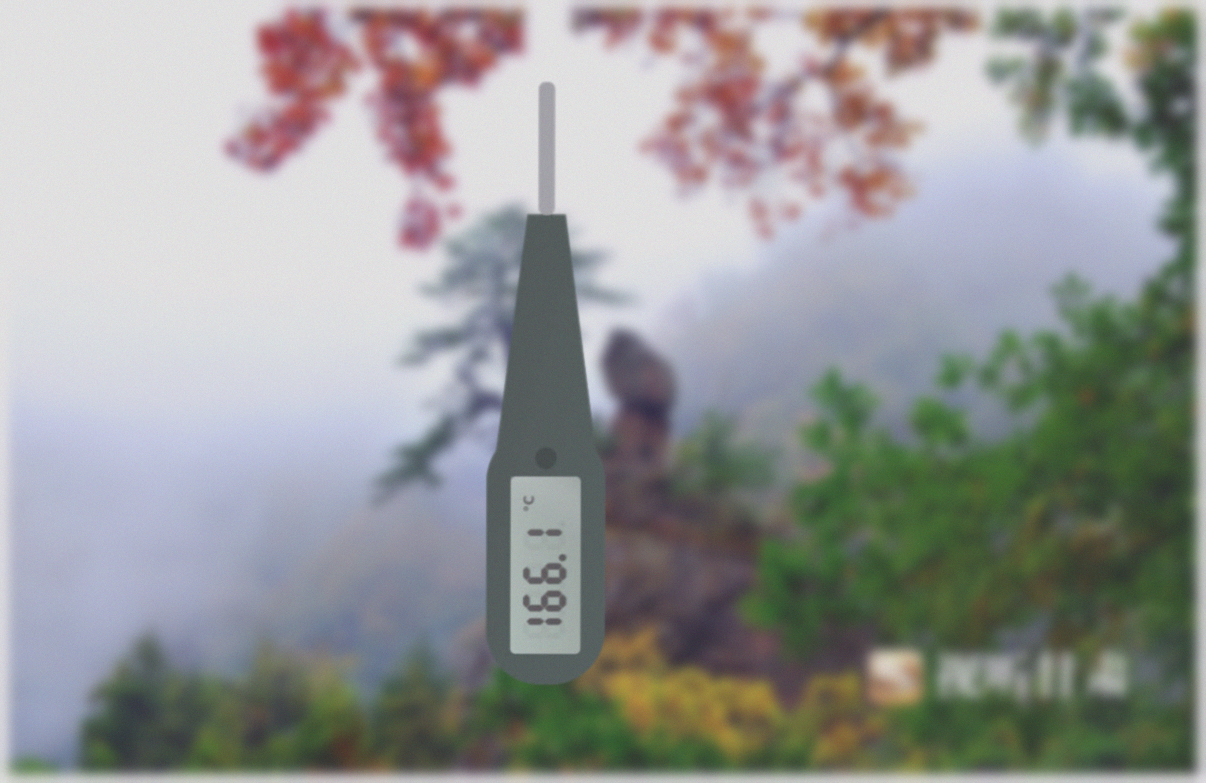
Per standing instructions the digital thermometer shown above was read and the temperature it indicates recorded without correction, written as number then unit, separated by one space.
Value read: 166.1 °C
